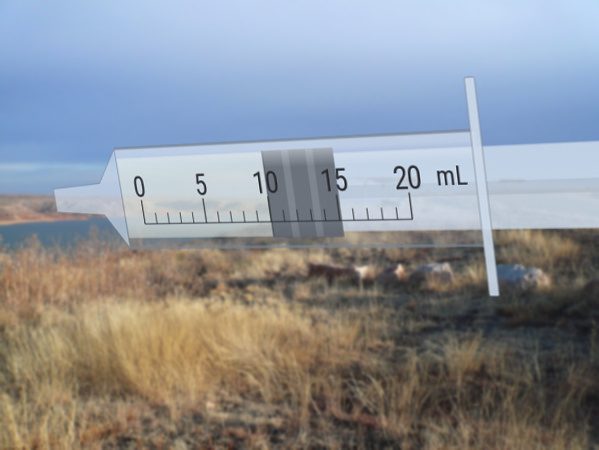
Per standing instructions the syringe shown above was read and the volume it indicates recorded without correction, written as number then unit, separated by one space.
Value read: 10 mL
